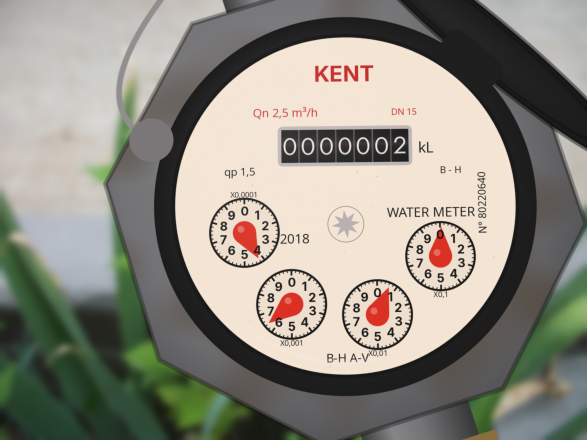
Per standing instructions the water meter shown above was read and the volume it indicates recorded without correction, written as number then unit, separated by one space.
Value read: 2.0064 kL
